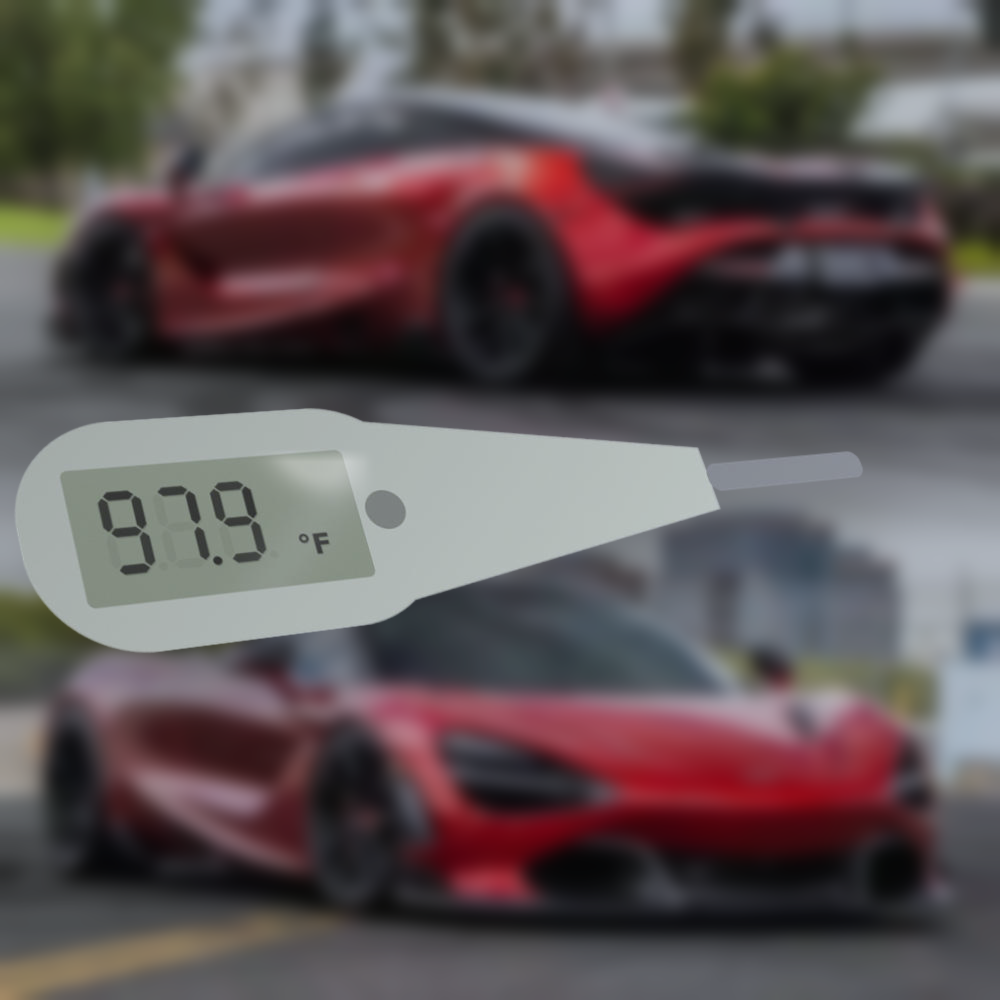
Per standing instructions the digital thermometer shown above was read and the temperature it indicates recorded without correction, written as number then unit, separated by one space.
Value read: 97.9 °F
